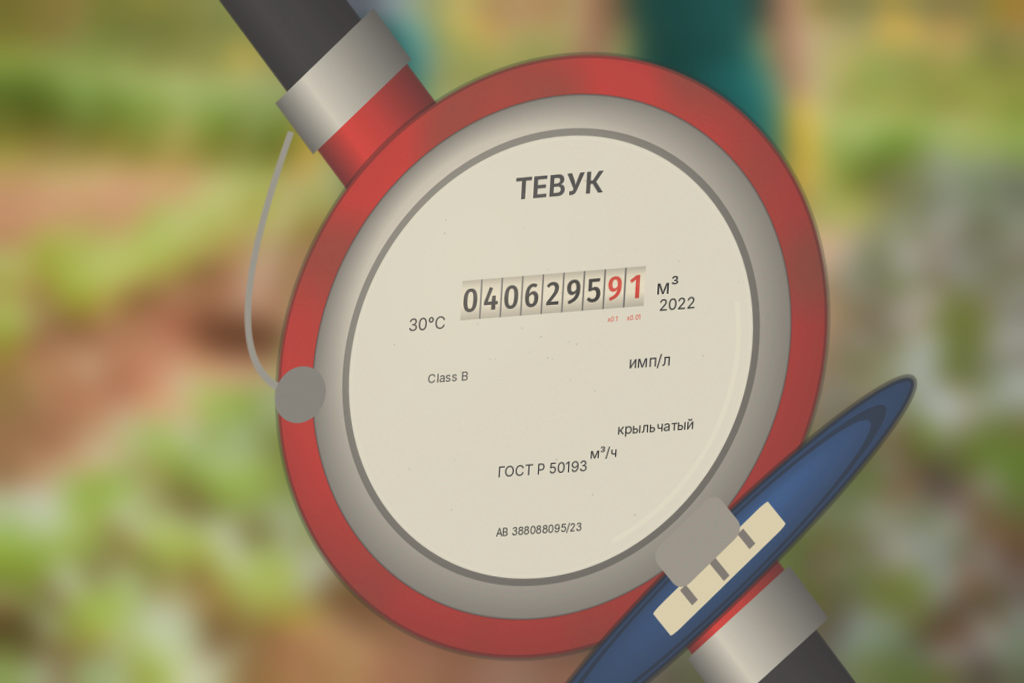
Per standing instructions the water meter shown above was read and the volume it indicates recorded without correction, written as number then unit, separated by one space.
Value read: 406295.91 m³
